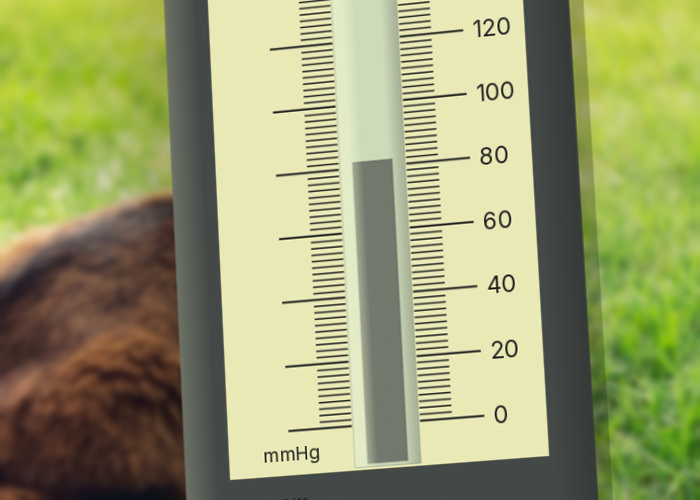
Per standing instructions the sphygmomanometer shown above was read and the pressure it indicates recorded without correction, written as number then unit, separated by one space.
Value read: 82 mmHg
